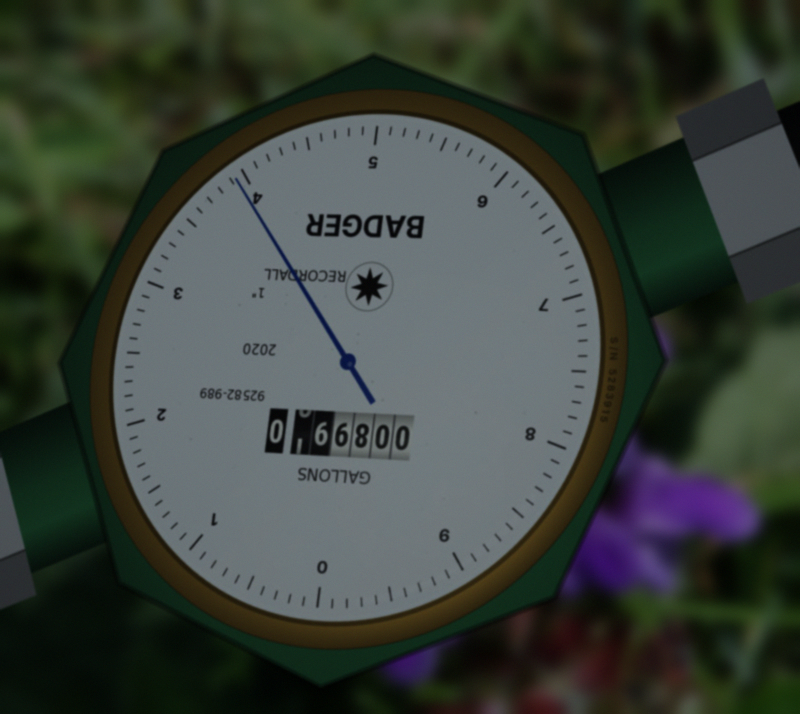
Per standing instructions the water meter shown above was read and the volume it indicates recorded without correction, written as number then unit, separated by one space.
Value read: 89913.9 gal
